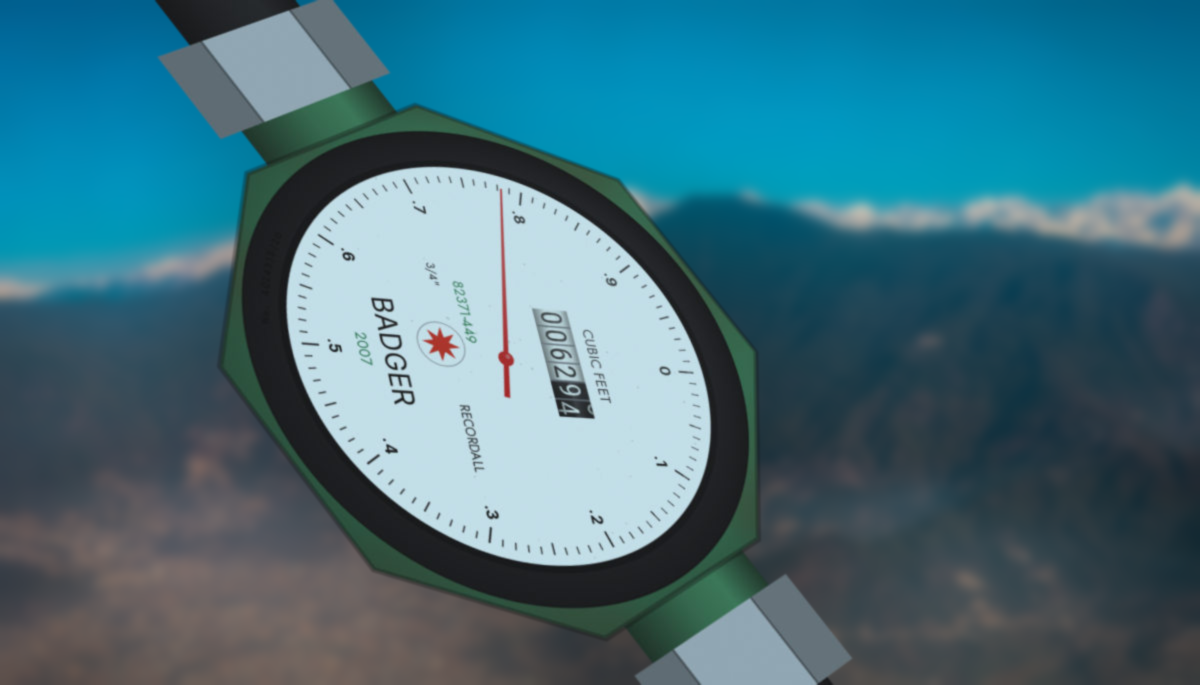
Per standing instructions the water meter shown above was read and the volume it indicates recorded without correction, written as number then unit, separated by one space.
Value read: 6293.78 ft³
